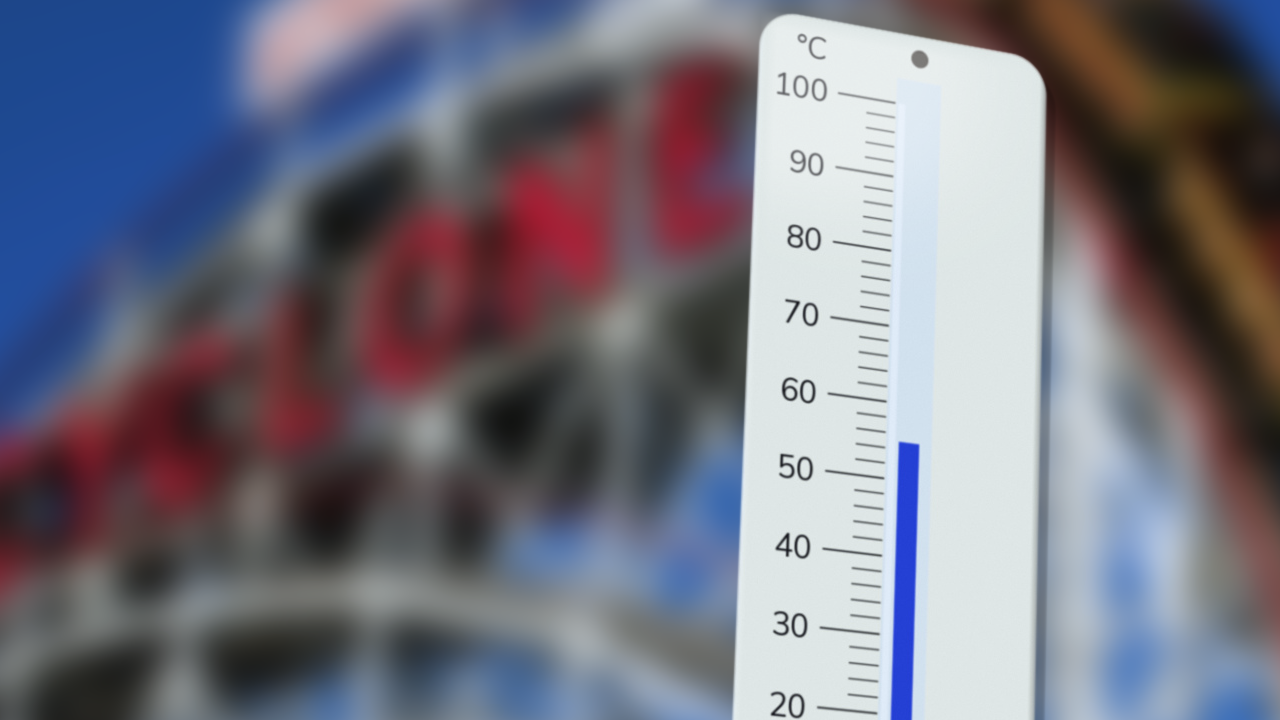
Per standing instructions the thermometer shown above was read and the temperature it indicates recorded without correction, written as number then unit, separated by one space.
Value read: 55 °C
